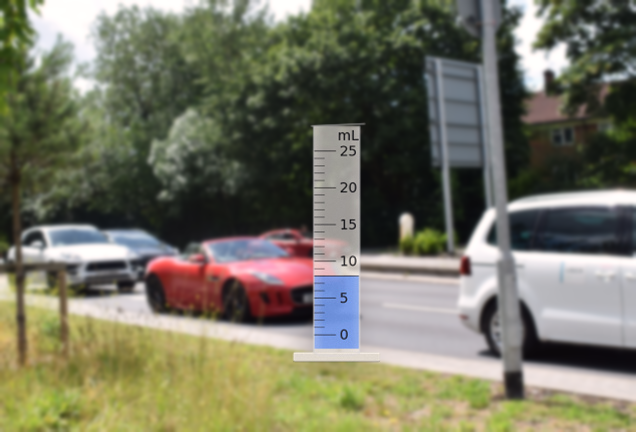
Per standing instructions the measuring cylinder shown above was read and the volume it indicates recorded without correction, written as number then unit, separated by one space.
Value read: 8 mL
